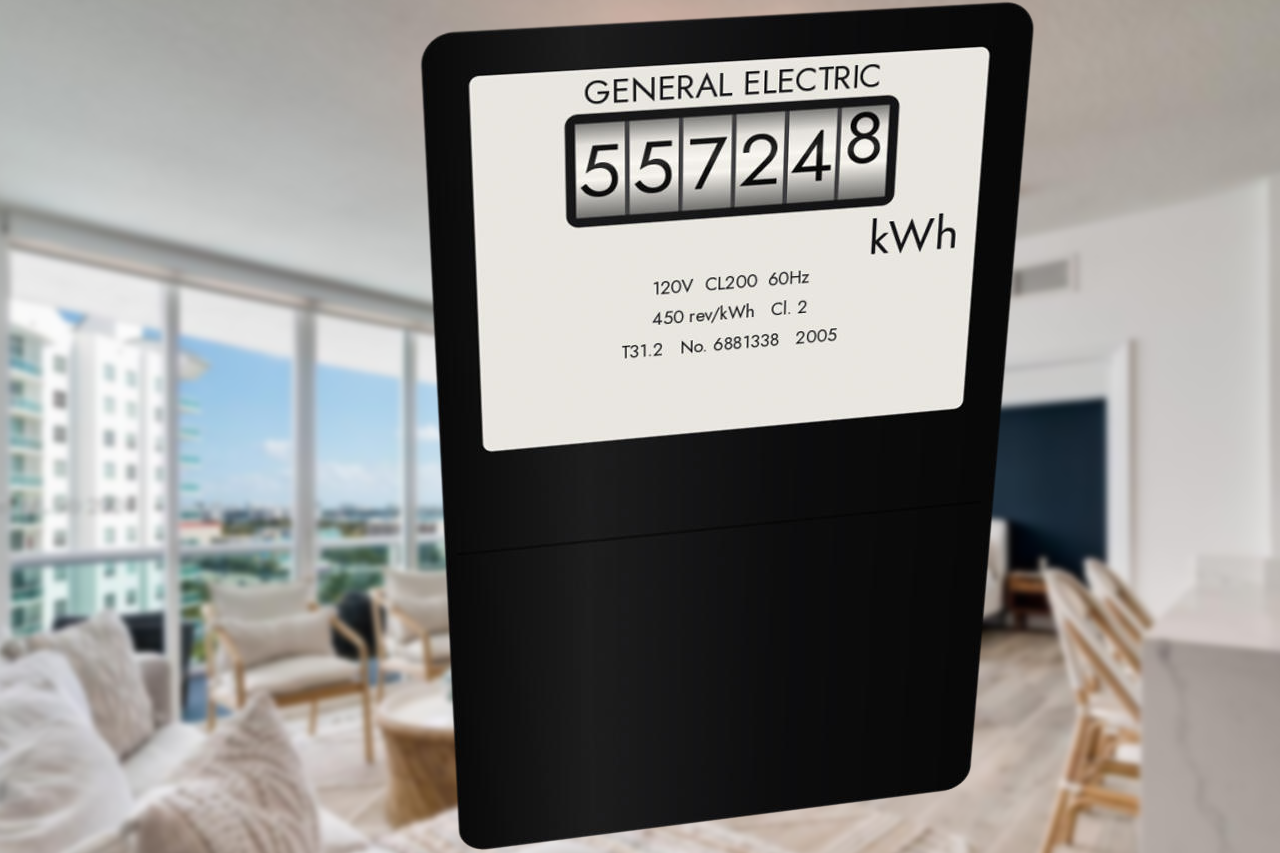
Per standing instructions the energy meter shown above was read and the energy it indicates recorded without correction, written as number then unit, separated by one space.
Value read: 557248 kWh
